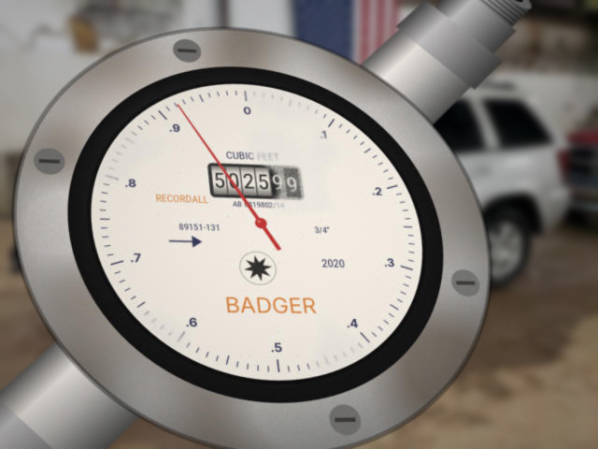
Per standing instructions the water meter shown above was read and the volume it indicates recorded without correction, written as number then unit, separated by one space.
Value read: 502598.92 ft³
